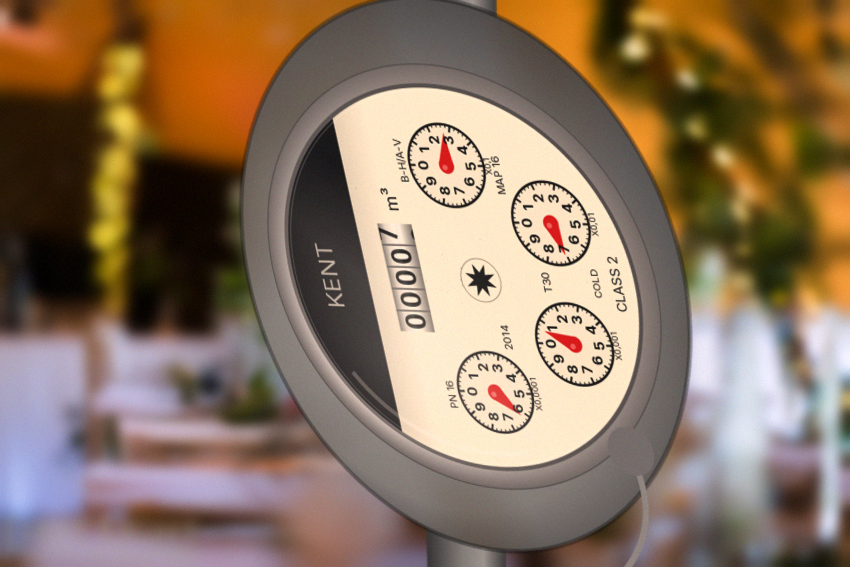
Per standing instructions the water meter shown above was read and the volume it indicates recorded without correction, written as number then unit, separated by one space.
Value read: 7.2706 m³
